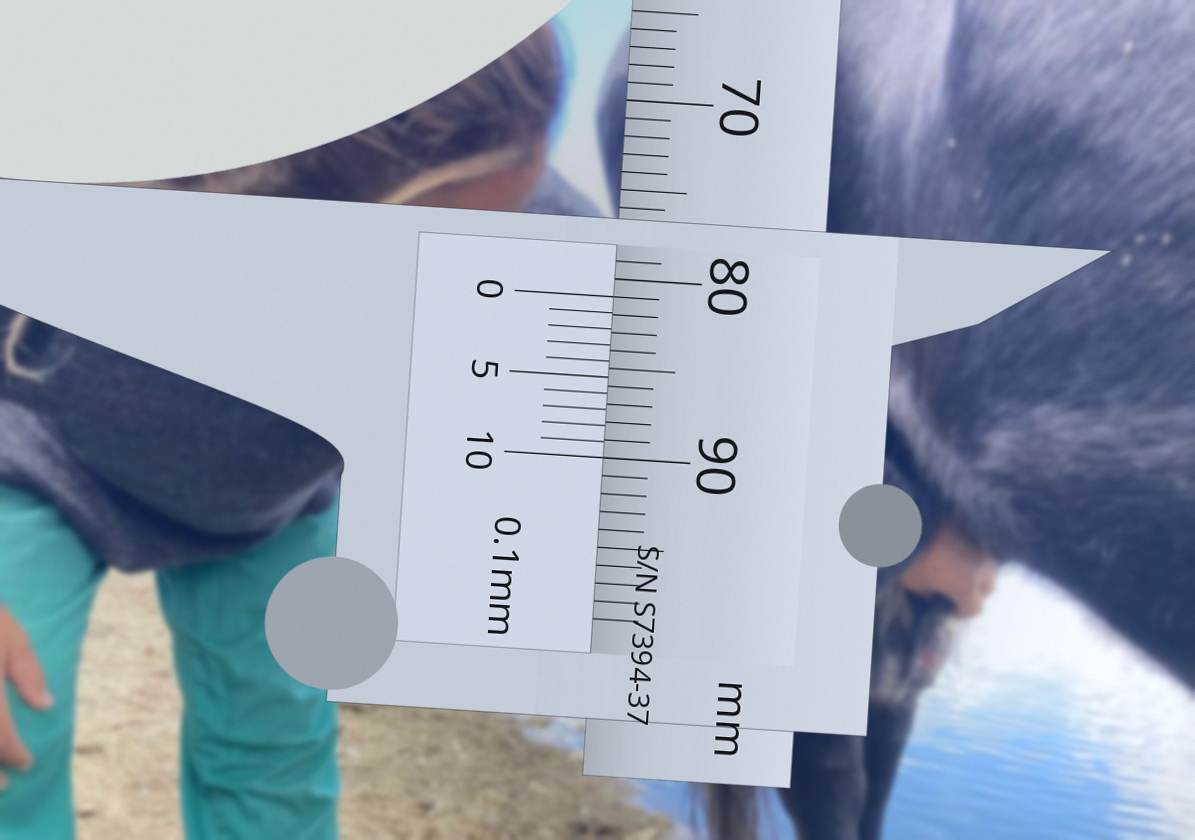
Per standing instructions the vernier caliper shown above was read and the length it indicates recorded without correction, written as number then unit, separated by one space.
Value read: 81.0 mm
